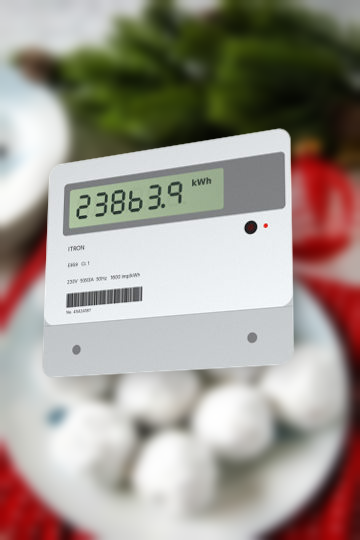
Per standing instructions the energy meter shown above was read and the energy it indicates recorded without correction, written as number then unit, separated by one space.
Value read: 23863.9 kWh
